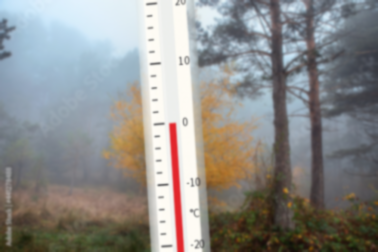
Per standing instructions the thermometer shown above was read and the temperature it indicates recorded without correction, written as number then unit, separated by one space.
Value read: 0 °C
